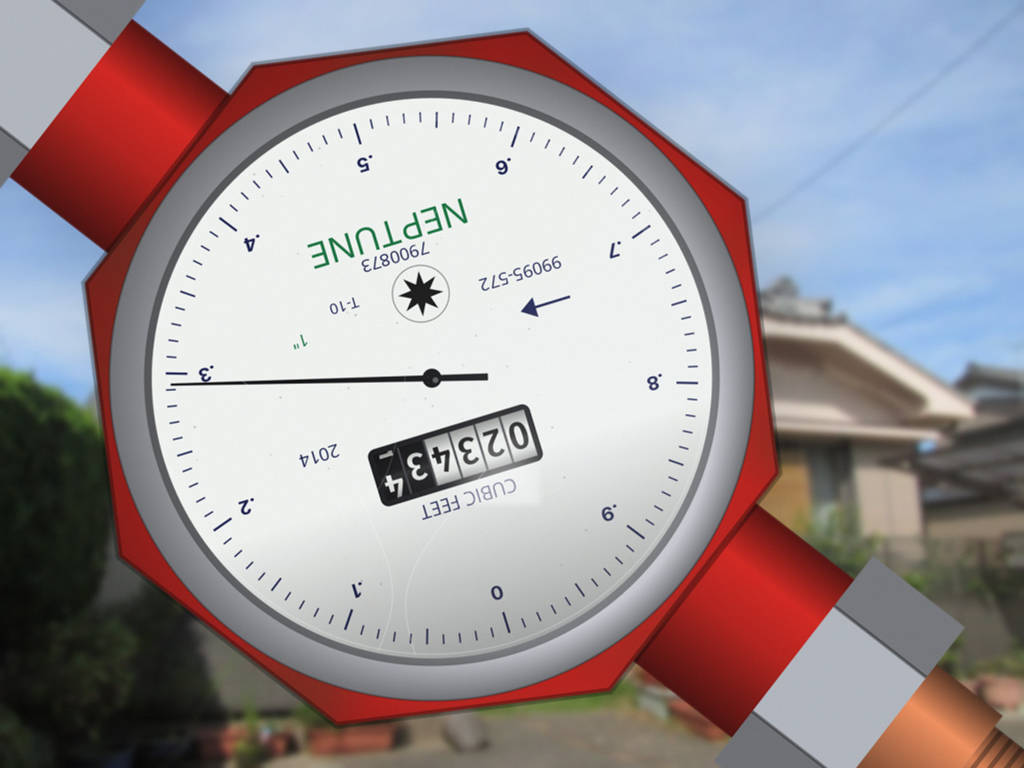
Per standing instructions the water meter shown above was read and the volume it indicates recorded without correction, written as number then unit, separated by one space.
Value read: 23434.29 ft³
